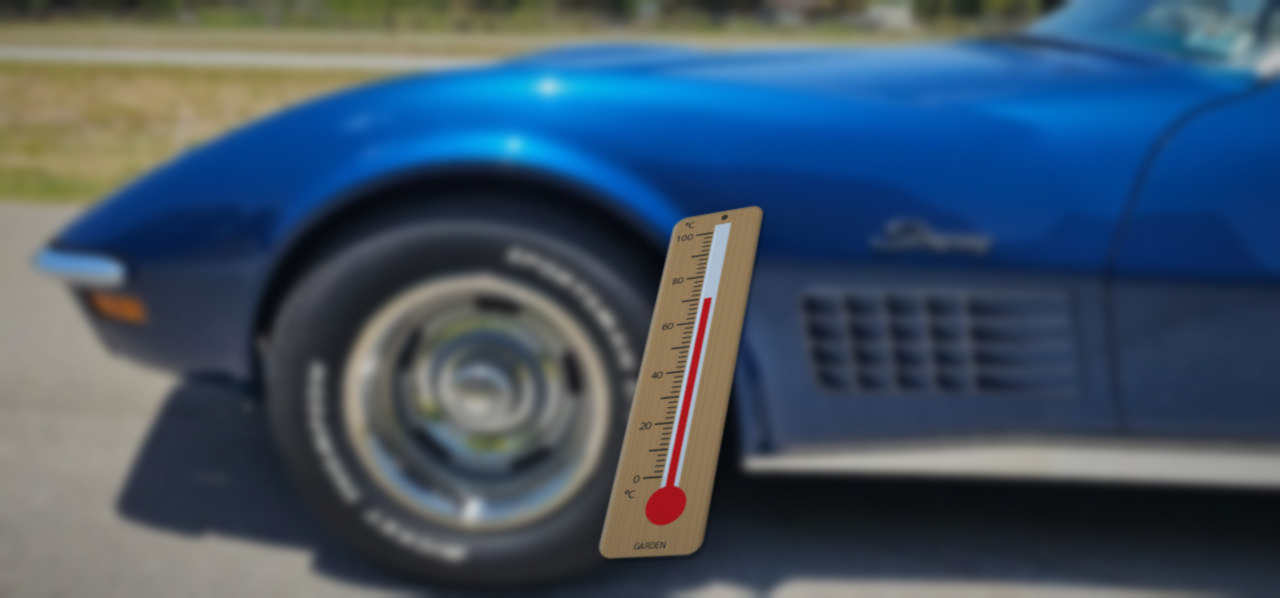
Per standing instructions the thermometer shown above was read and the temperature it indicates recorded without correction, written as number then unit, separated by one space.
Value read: 70 °C
